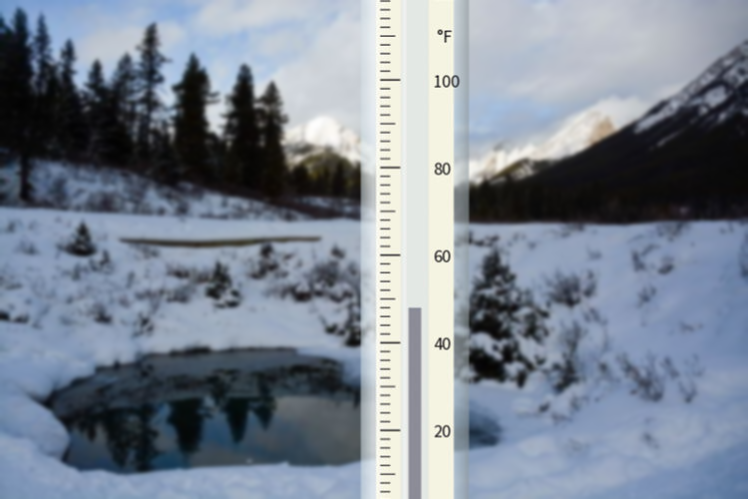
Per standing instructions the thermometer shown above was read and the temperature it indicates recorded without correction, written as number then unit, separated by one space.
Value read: 48 °F
